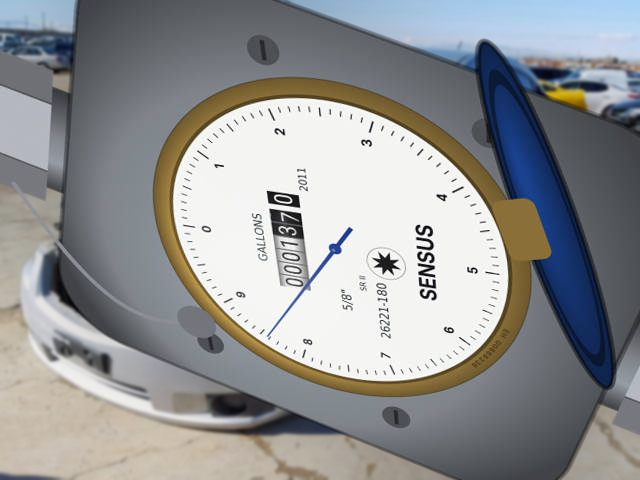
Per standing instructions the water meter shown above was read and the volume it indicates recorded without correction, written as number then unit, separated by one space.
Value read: 1368.4 gal
